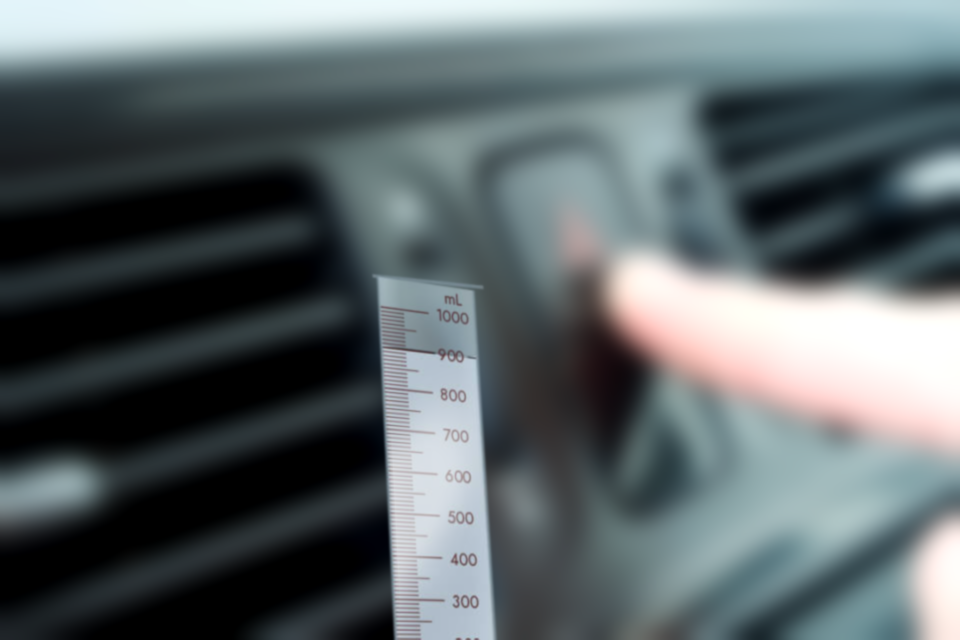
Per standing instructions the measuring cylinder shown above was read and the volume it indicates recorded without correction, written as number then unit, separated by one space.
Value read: 900 mL
